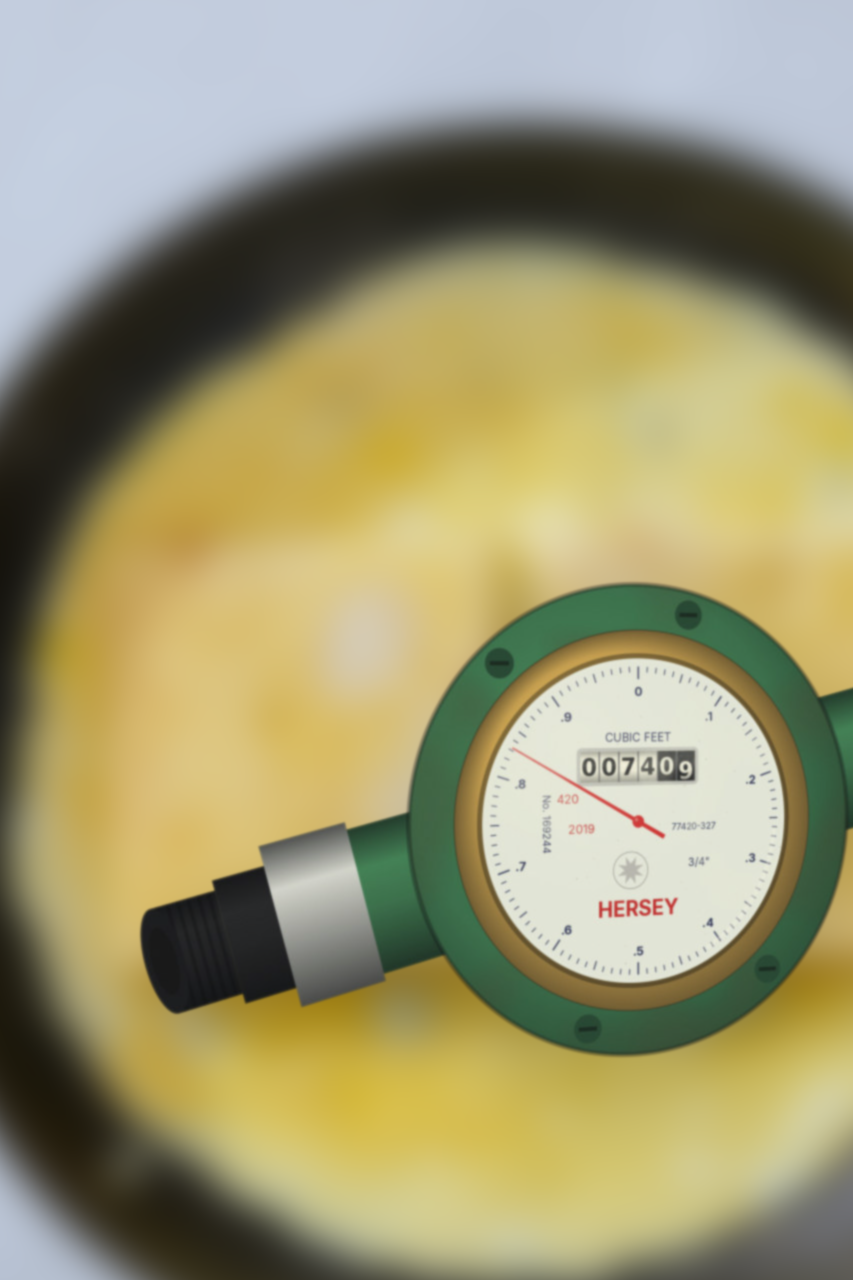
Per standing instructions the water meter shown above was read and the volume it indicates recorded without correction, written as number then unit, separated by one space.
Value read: 7408.83 ft³
